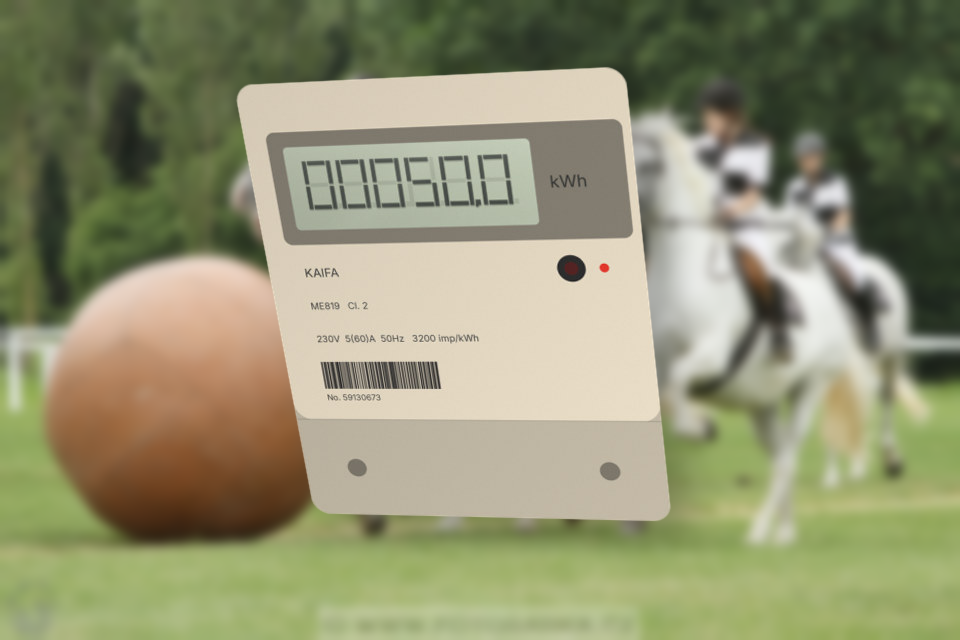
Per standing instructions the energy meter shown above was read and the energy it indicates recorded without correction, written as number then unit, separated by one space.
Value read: 50.0 kWh
